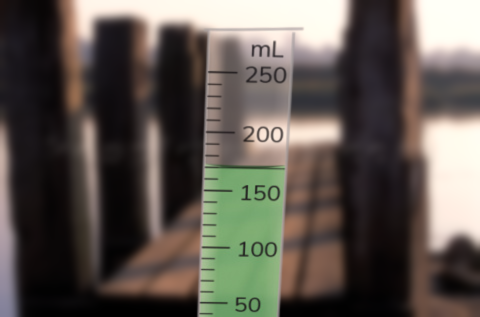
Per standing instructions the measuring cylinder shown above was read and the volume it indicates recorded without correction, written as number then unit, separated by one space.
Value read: 170 mL
